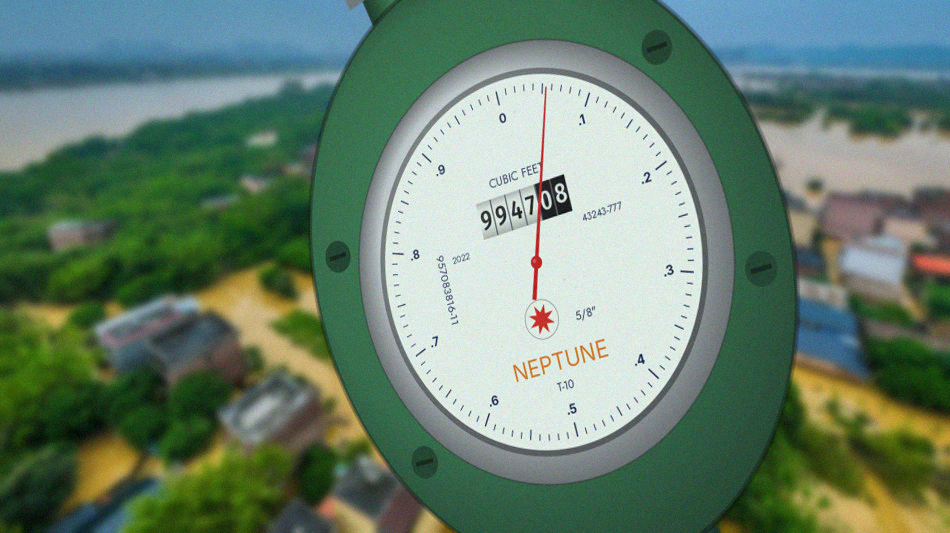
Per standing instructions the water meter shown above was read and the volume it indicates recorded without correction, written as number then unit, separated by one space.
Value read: 994708.05 ft³
